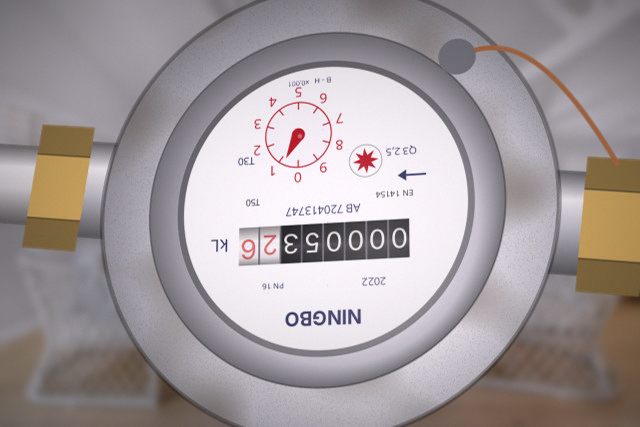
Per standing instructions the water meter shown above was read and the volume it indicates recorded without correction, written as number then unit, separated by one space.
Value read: 53.260 kL
